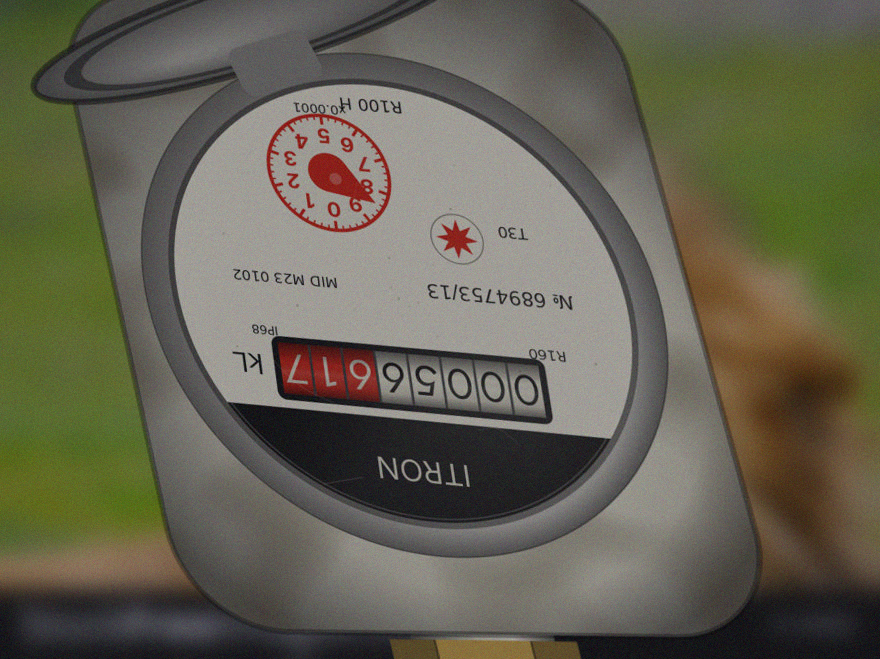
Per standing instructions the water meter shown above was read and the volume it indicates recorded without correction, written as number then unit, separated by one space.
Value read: 56.6178 kL
